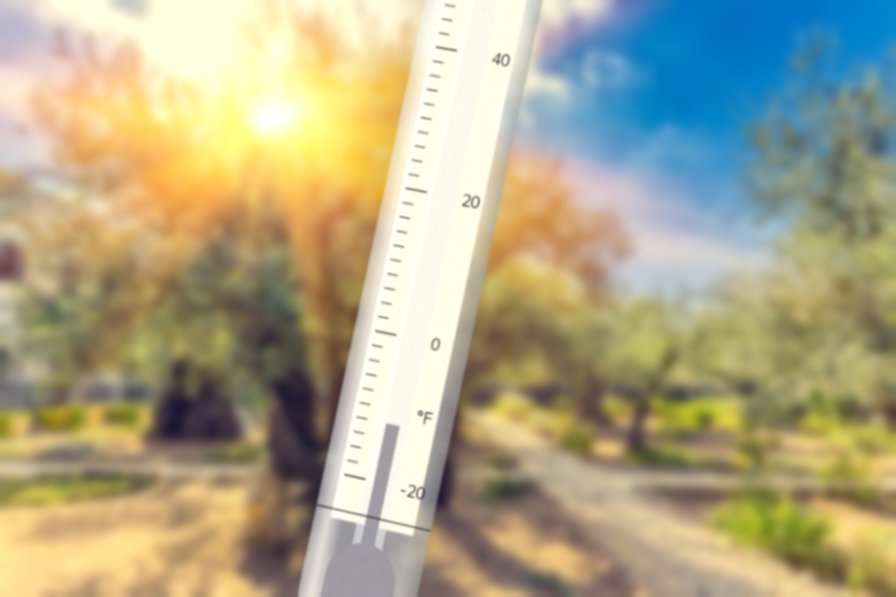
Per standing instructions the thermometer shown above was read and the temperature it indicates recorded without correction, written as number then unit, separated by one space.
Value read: -12 °F
